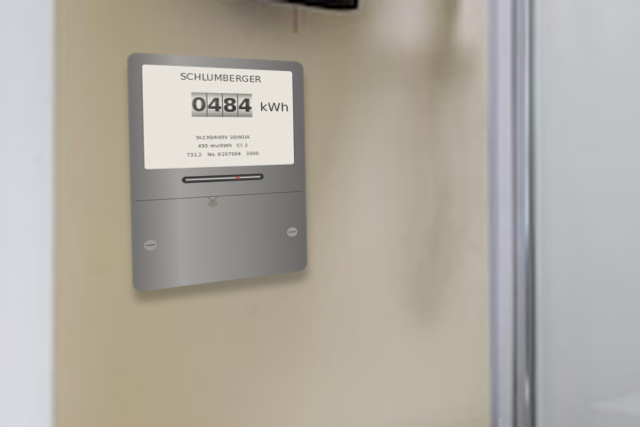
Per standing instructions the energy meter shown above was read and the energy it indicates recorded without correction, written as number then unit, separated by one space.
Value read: 484 kWh
